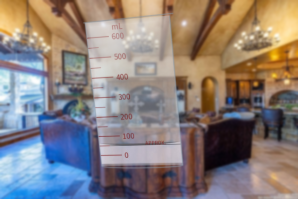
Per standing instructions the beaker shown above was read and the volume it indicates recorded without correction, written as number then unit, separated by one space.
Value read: 50 mL
